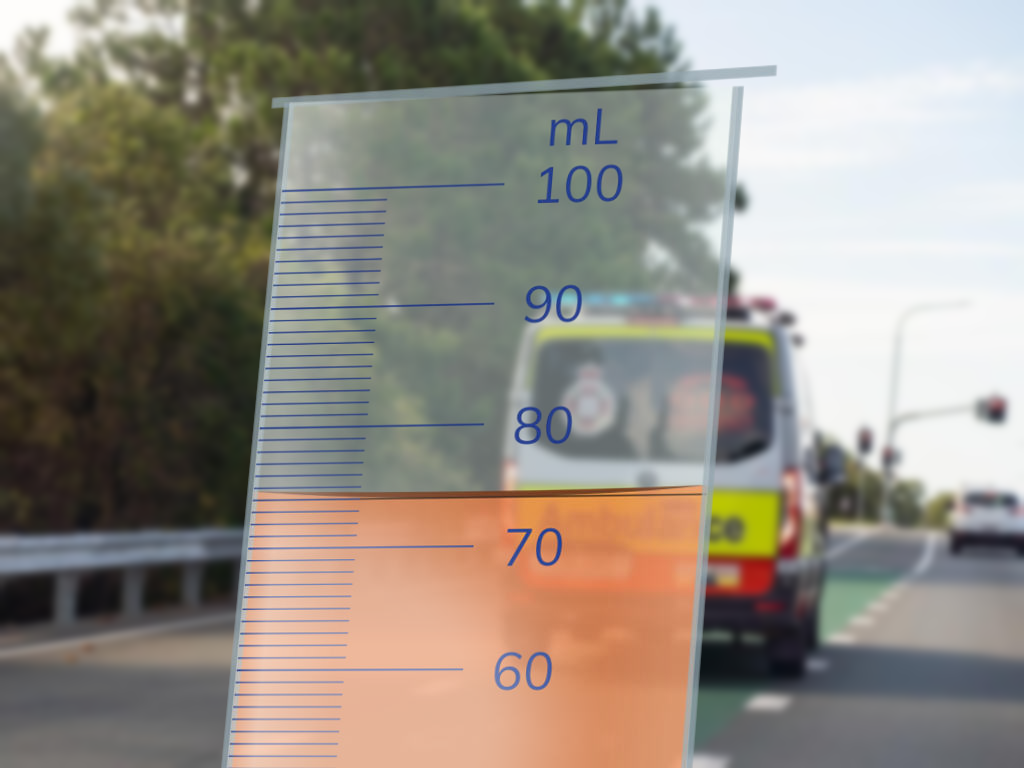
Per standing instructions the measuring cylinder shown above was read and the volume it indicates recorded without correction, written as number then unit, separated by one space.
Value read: 74 mL
